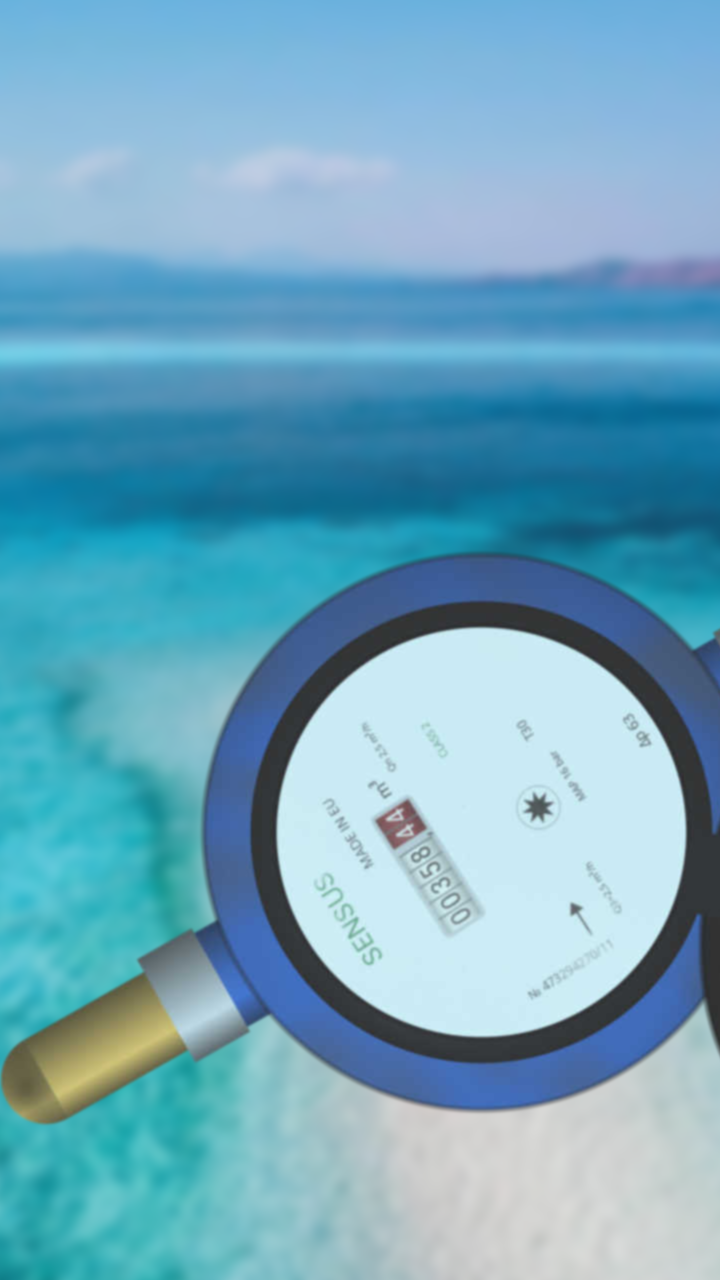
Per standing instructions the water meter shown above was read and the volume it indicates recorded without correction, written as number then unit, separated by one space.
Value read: 358.44 m³
